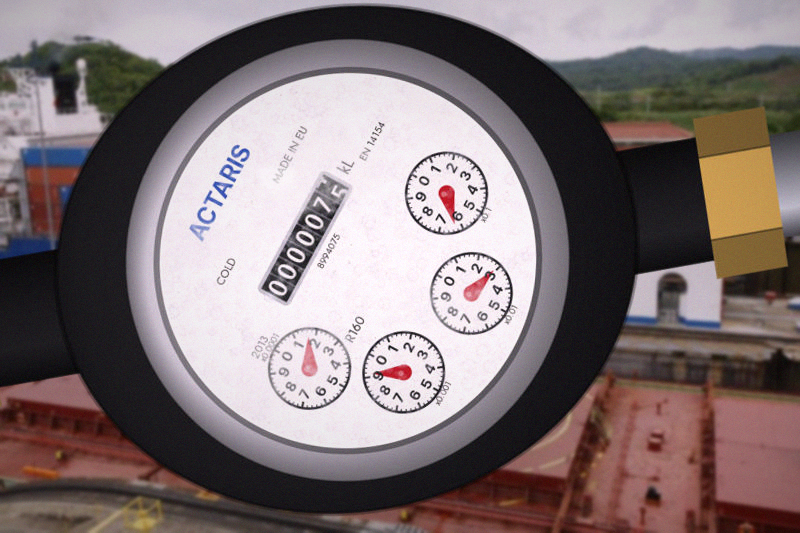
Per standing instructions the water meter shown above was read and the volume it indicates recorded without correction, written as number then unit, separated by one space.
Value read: 74.6291 kL
